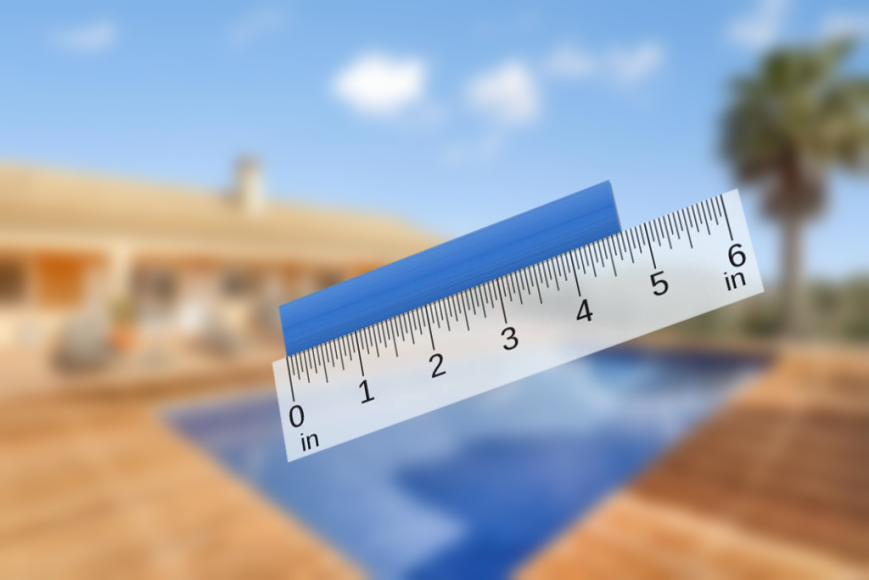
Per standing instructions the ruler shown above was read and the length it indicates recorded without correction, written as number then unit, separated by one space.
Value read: 4.6875 in
